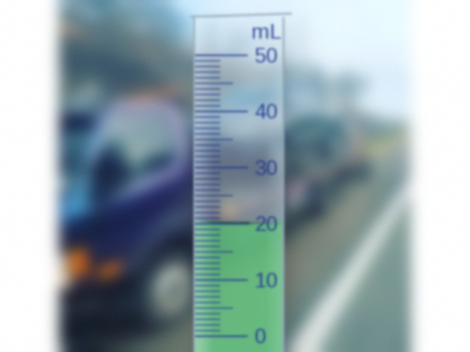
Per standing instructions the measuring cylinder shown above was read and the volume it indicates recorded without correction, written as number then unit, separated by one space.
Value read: 20 mL
